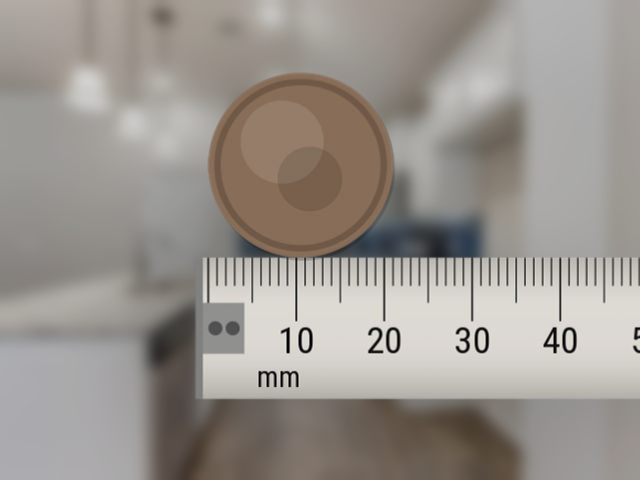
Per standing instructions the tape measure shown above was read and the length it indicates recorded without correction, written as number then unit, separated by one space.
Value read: 21 mm
